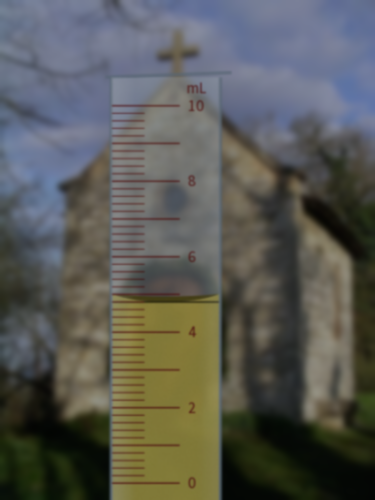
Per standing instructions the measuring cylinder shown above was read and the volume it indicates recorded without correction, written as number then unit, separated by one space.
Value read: 4.8 mL
